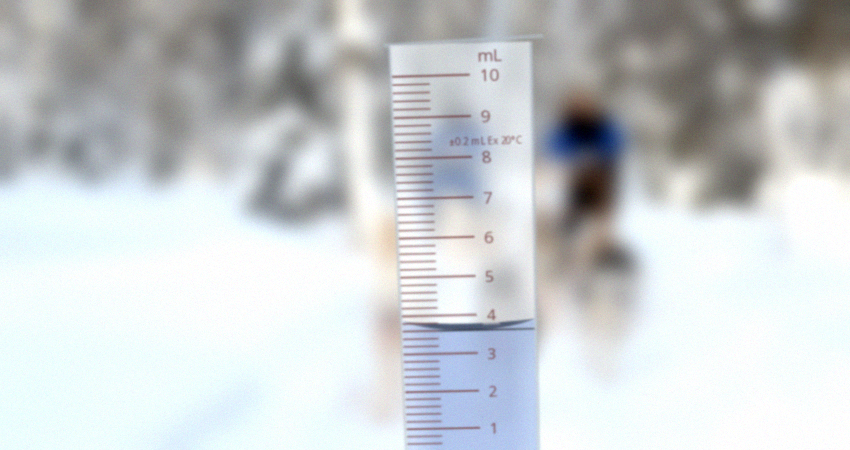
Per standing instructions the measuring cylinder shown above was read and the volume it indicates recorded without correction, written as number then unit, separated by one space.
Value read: 3.6 mL
